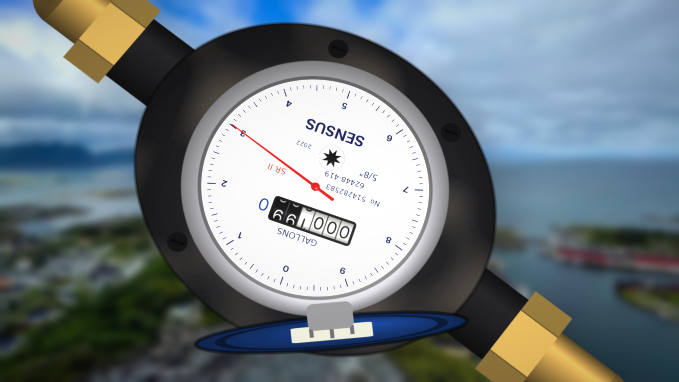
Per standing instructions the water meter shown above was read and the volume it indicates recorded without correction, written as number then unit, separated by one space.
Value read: 1993.0 gal
